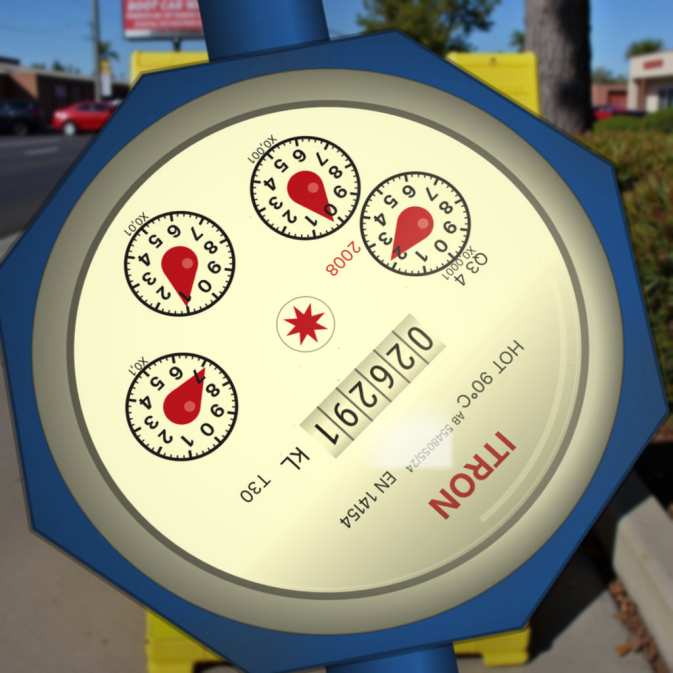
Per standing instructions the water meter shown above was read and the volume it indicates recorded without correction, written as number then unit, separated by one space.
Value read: 26291.7102 kL
